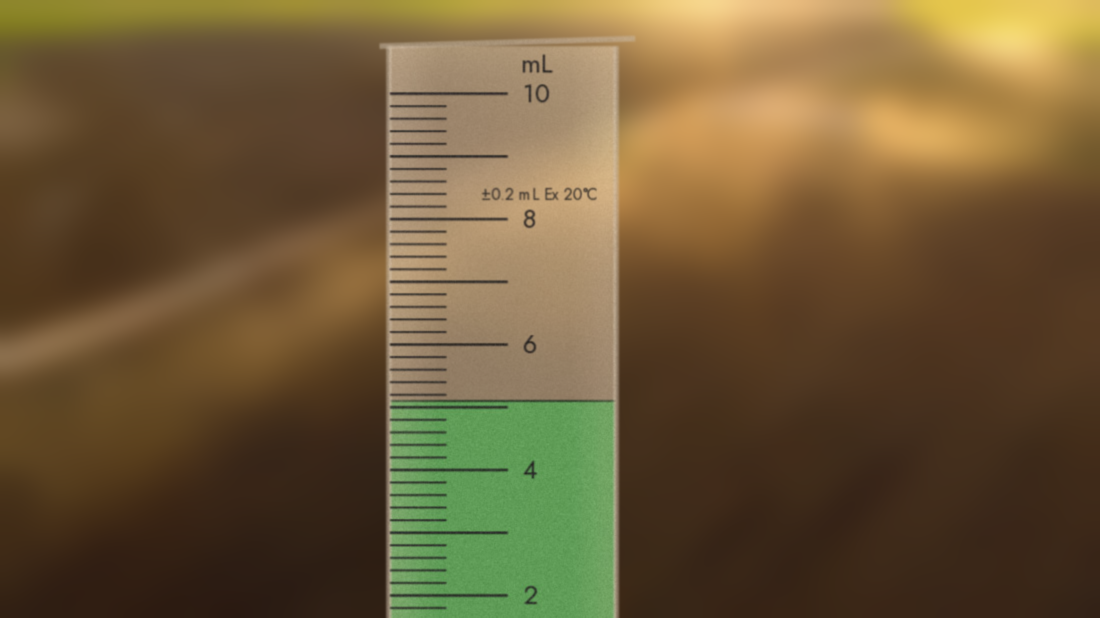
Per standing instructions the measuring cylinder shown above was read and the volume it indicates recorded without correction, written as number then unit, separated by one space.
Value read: 5.1 mL
